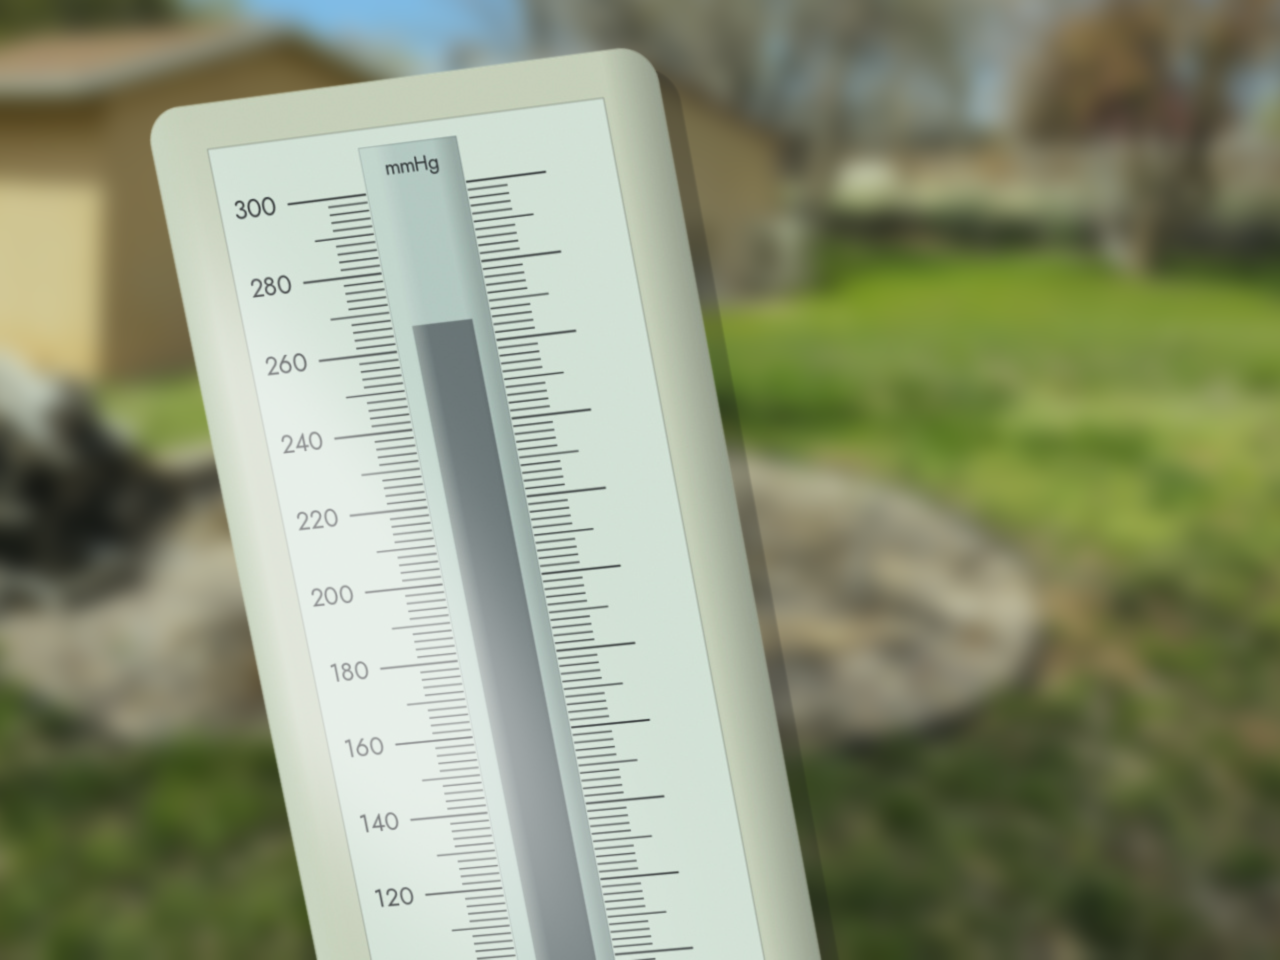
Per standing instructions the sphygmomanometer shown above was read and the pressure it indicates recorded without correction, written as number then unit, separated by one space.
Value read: 266 mmHg
